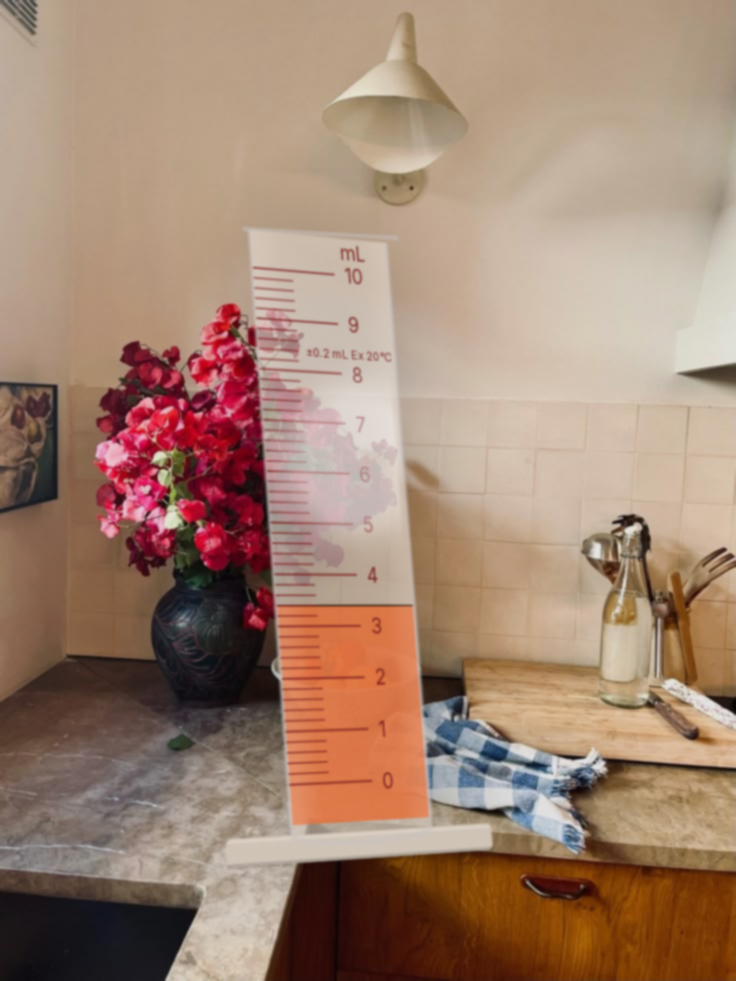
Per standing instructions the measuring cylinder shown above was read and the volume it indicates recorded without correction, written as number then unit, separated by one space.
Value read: 3.4 mL
